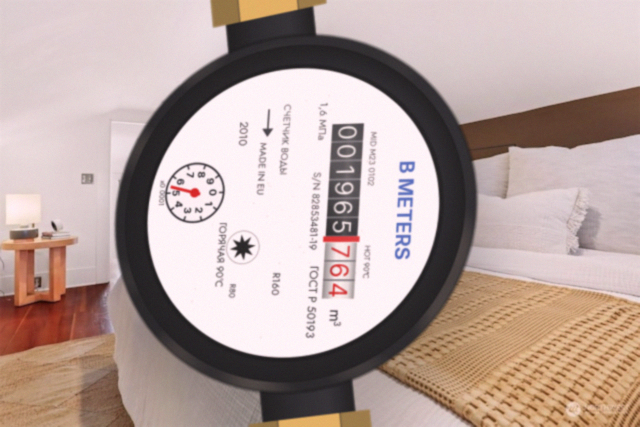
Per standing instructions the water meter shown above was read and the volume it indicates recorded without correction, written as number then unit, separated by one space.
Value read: 1965.7645 m³
